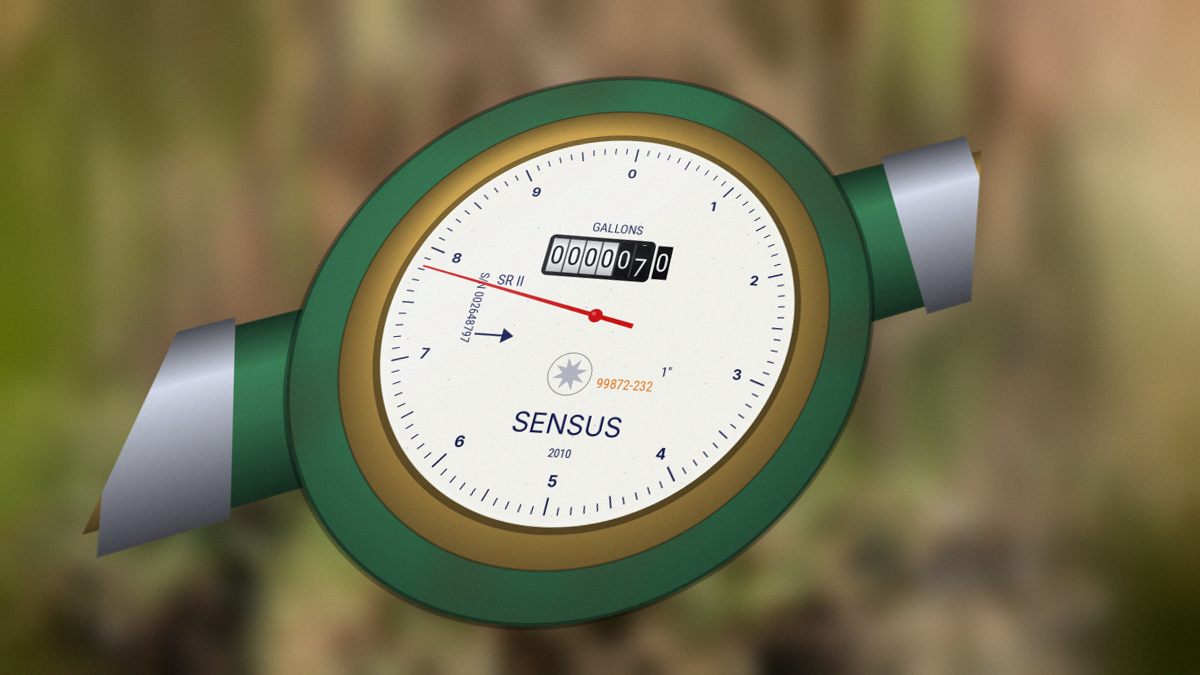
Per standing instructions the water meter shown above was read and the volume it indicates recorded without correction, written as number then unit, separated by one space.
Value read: 67.8 gal
